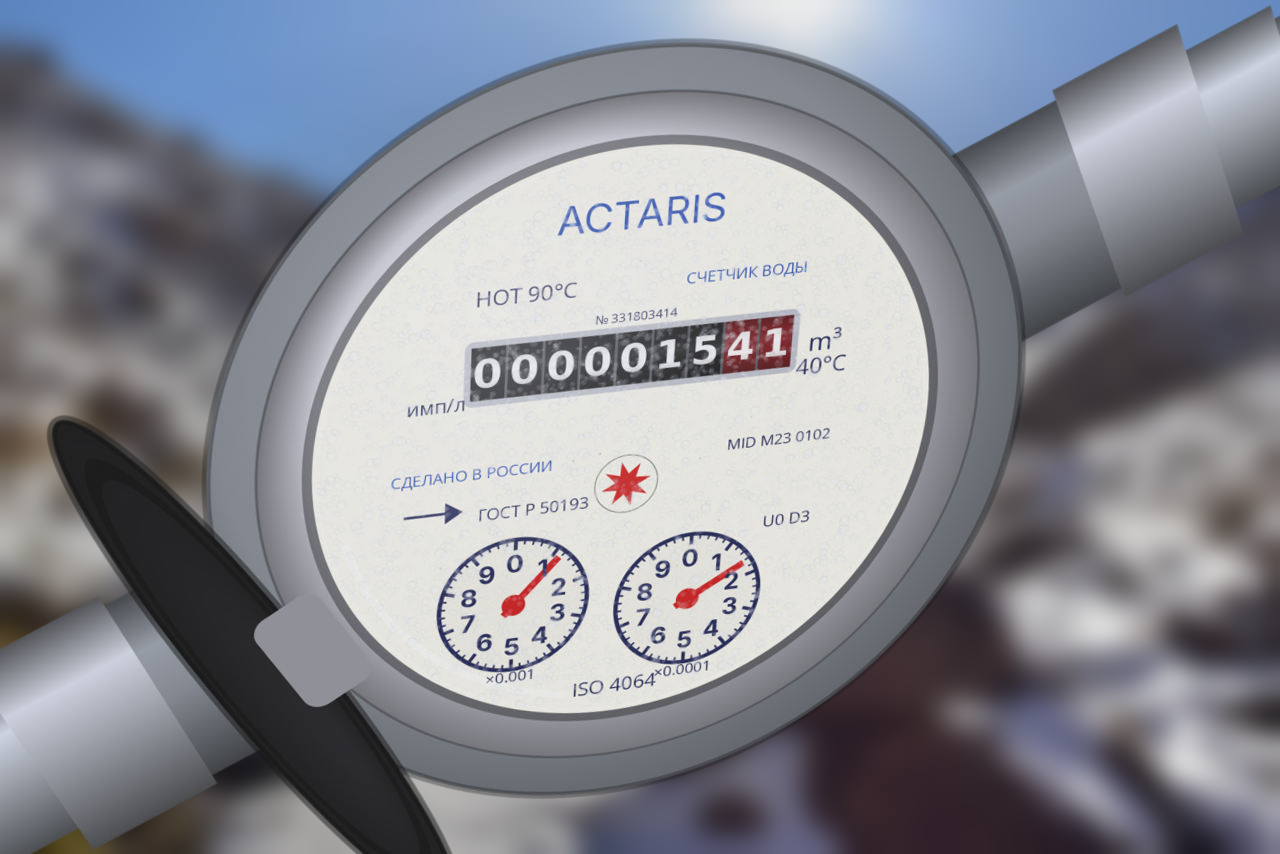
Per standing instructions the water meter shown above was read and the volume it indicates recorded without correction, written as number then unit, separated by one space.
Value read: 15.4111 m³
